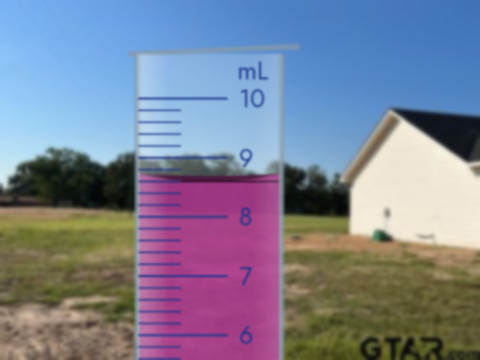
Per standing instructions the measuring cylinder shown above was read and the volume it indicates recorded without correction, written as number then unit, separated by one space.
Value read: 8.6 mL
